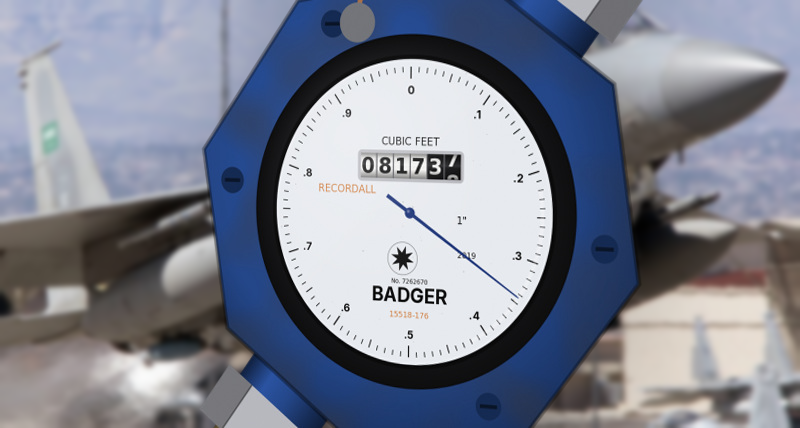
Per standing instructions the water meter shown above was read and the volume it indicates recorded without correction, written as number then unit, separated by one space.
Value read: 81737.34 ft³
